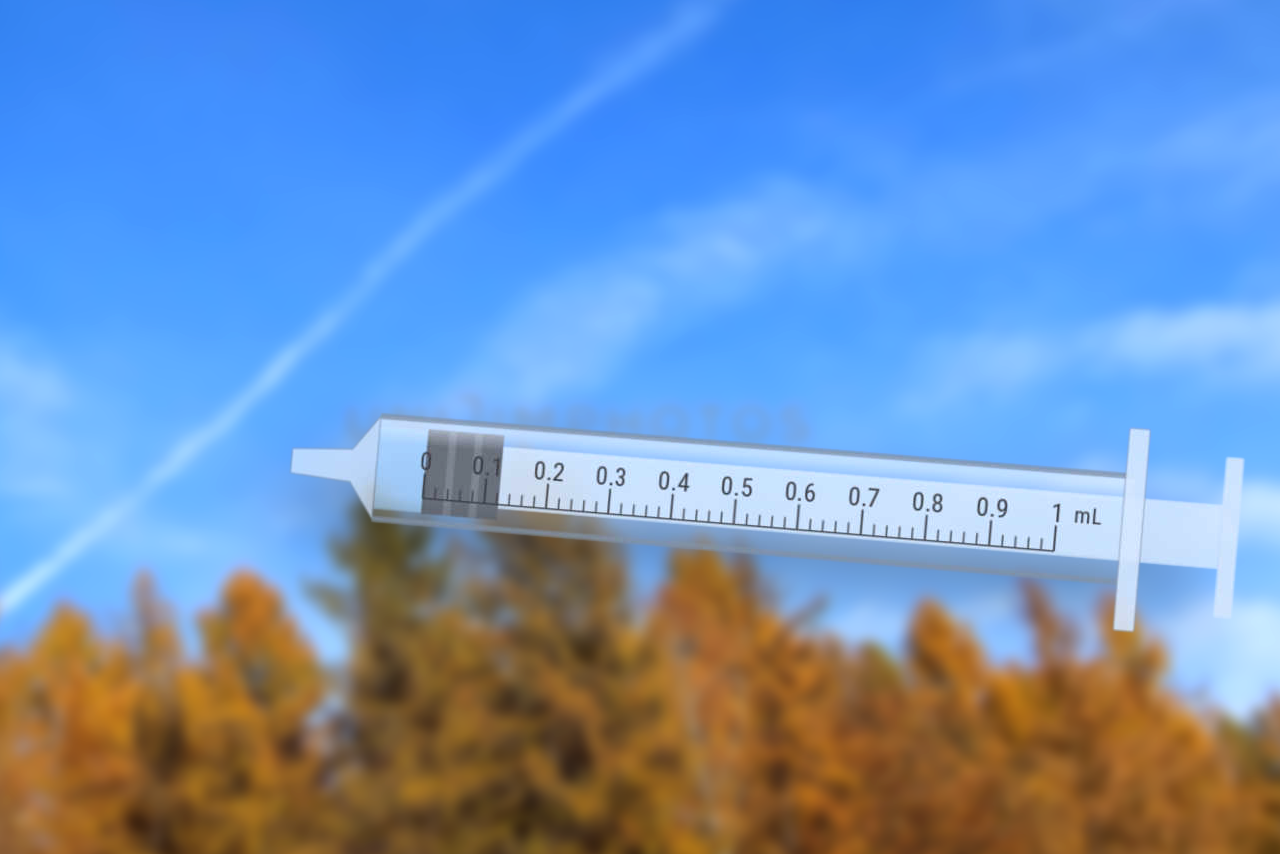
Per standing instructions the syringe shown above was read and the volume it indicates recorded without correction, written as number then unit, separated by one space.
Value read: 0 mL
